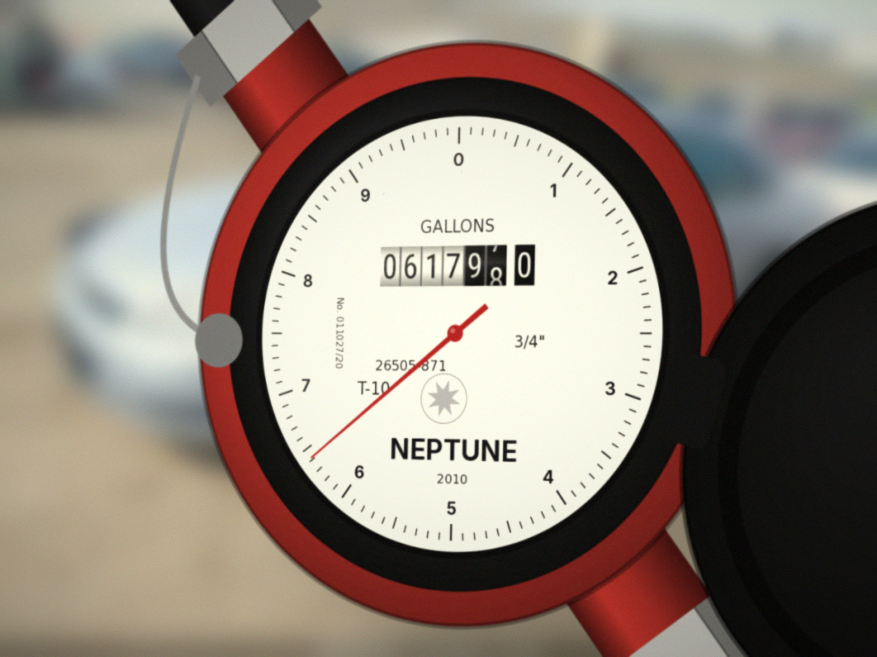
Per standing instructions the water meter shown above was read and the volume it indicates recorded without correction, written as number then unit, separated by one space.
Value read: 617976.4 gal
